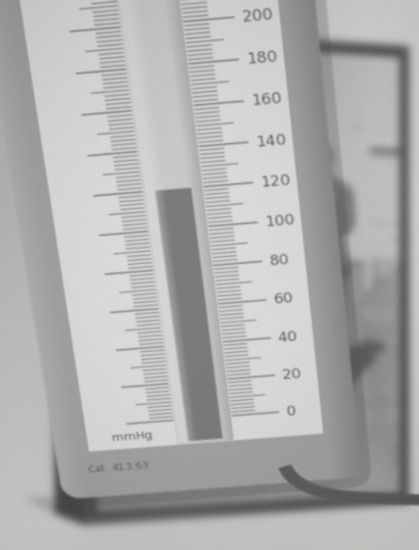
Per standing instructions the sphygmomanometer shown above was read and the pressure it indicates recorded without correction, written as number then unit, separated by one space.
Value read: 120 mmHg
